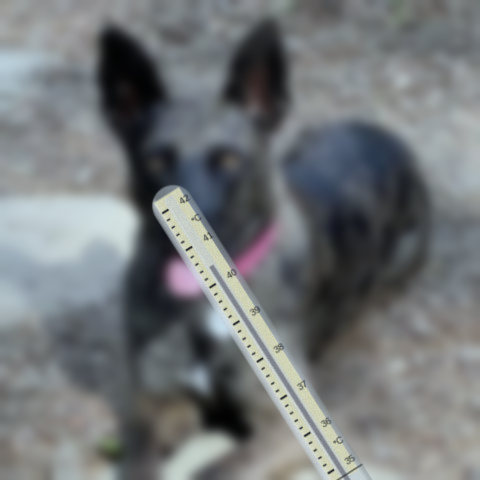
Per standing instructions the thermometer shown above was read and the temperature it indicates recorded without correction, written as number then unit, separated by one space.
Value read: 40.4 °C
